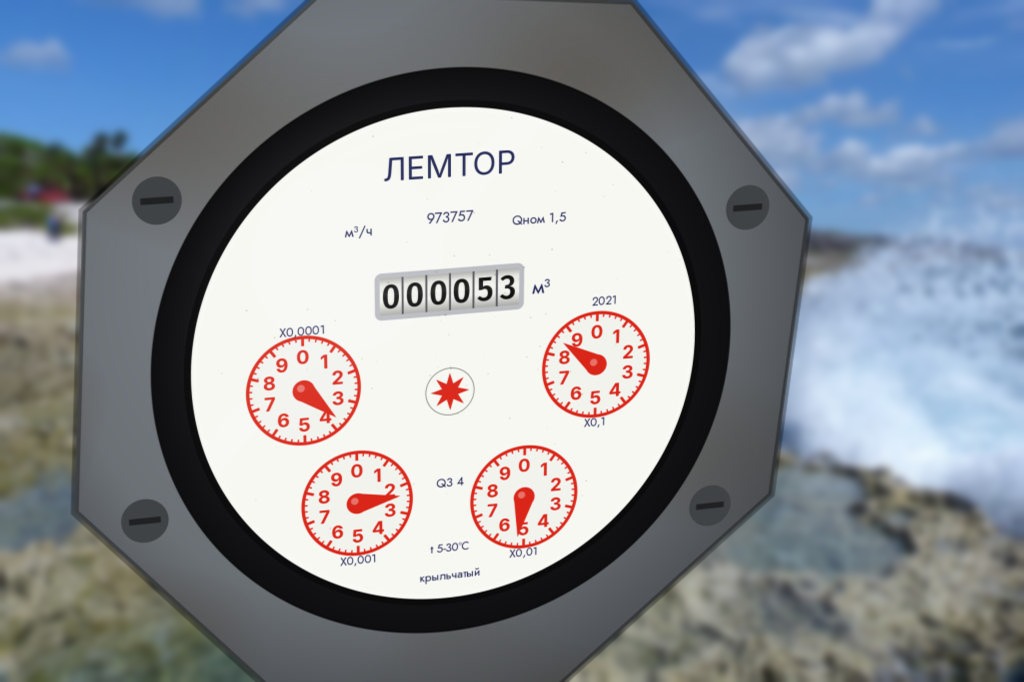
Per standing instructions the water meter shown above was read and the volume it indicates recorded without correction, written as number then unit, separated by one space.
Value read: 53.8523 m³
